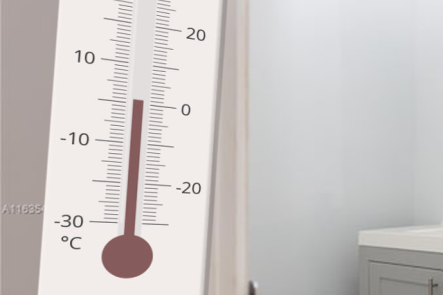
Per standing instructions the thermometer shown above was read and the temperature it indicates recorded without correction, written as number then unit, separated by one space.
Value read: 1 °C
